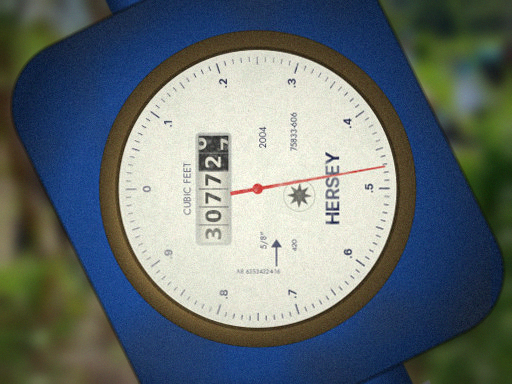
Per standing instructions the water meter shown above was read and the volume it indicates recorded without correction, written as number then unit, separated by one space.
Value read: 307726.47 ft³
